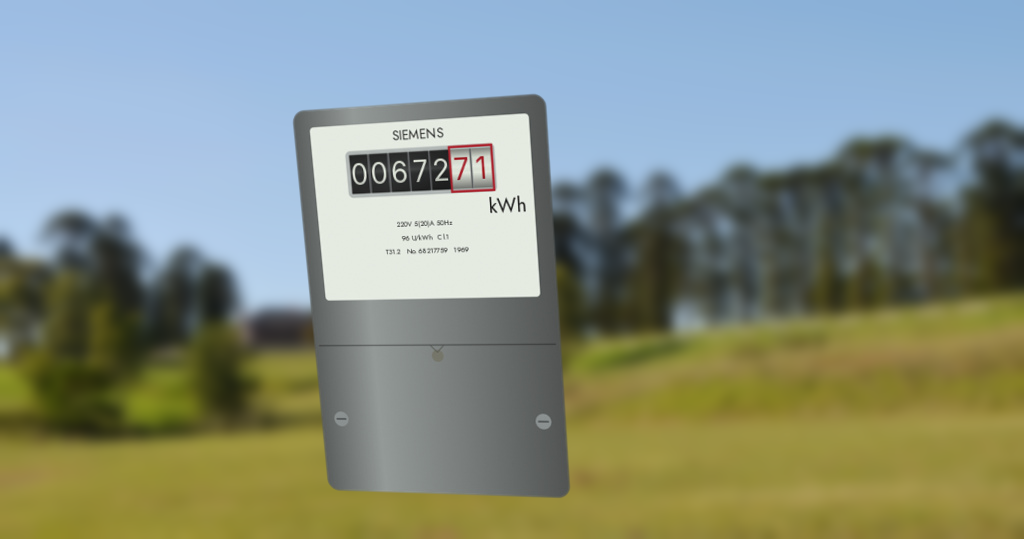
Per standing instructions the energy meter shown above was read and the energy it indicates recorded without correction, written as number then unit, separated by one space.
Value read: 672.71 kWh
